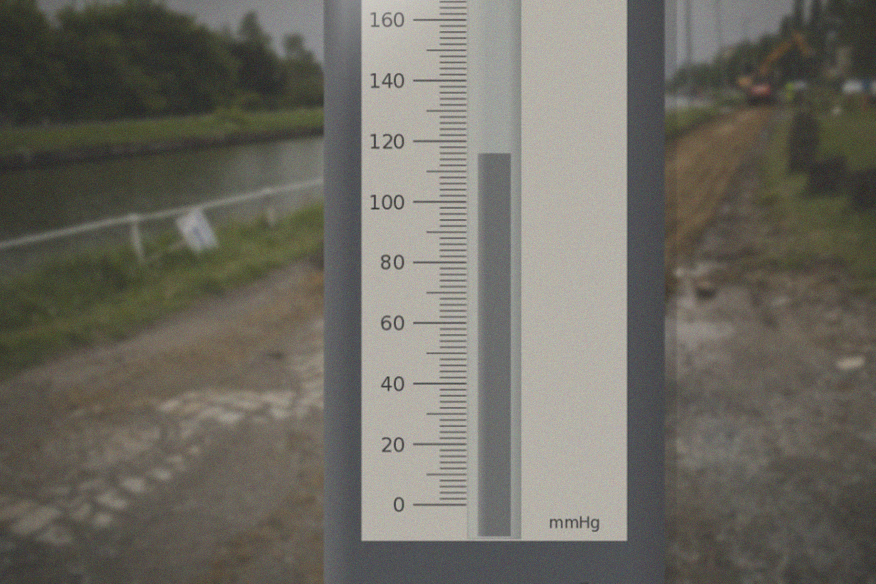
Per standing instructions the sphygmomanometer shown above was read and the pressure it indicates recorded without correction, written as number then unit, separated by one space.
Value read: 116 mmHg
